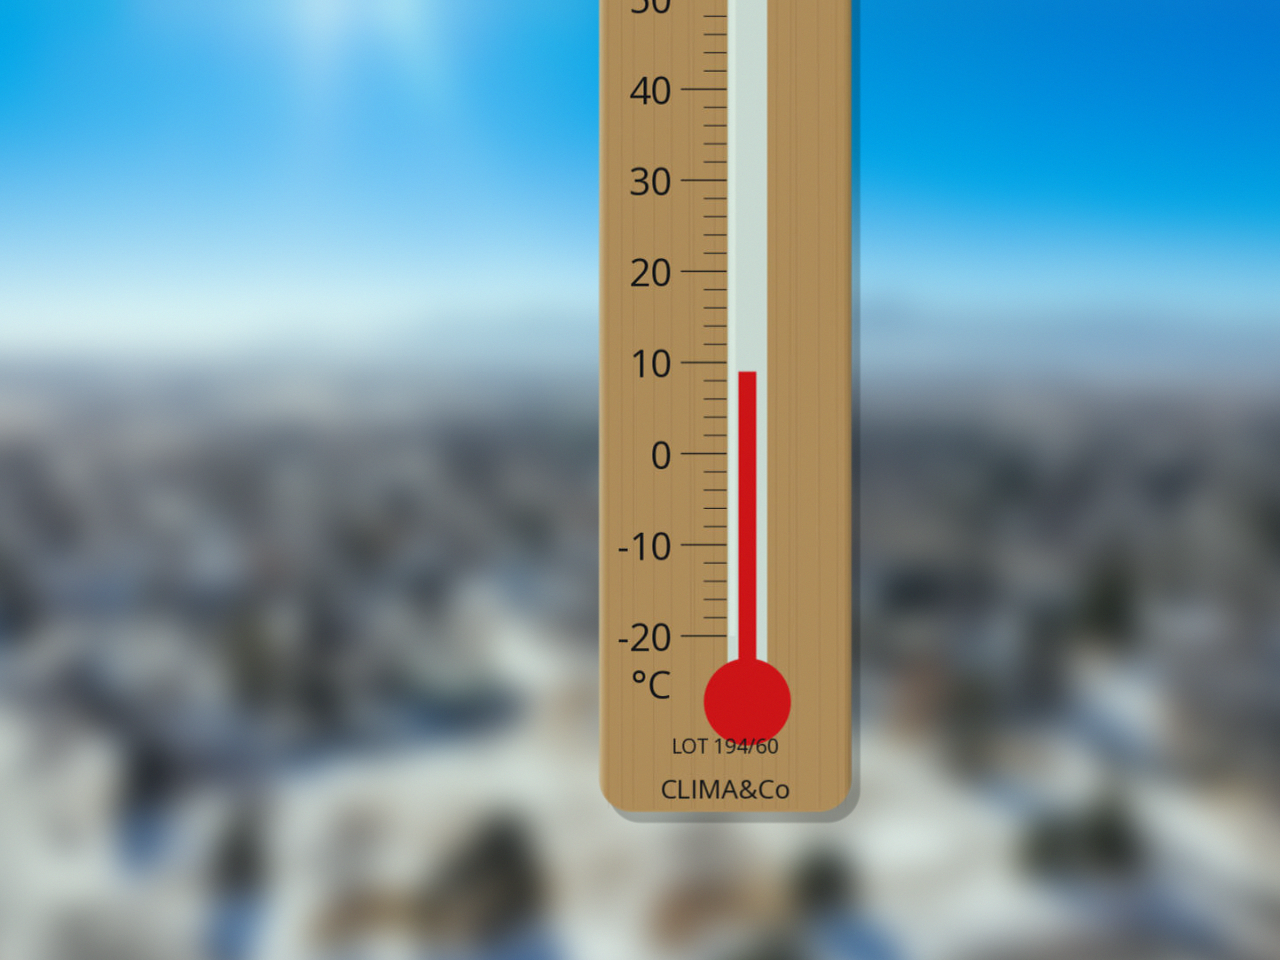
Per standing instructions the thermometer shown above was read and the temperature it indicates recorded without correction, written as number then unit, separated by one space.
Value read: 9 °C
